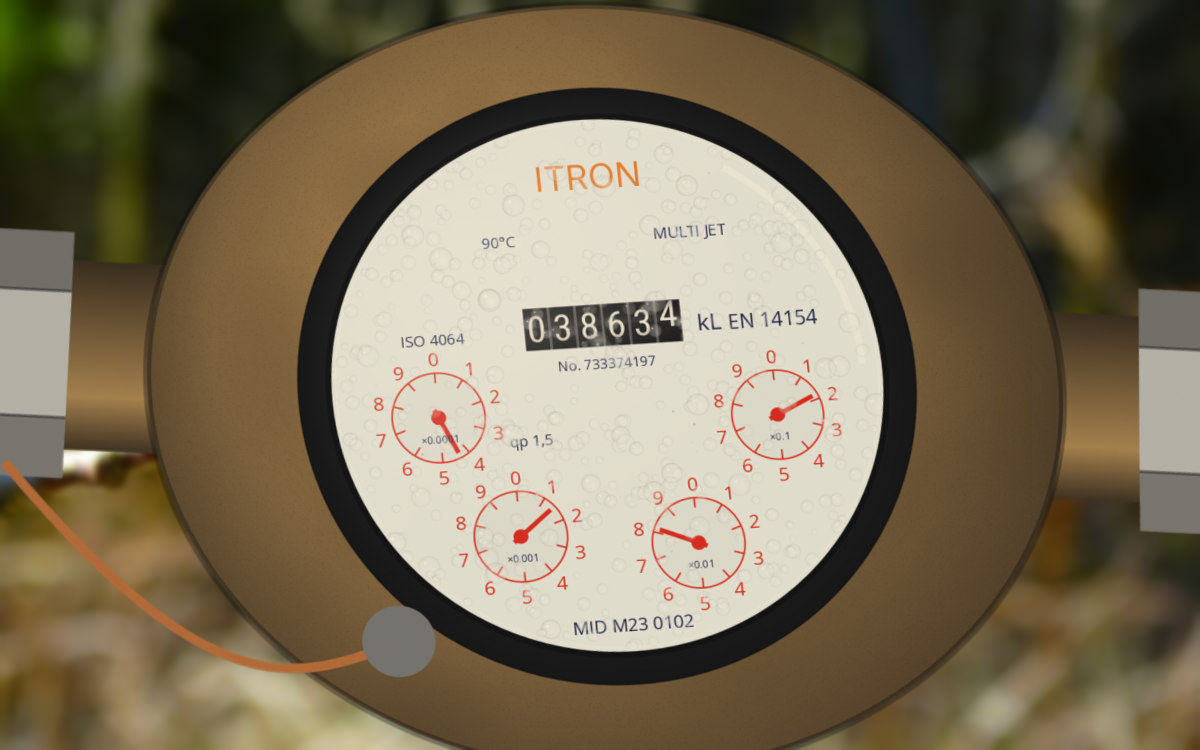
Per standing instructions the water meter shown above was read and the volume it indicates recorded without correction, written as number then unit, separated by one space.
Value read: 38634.1814 kL
